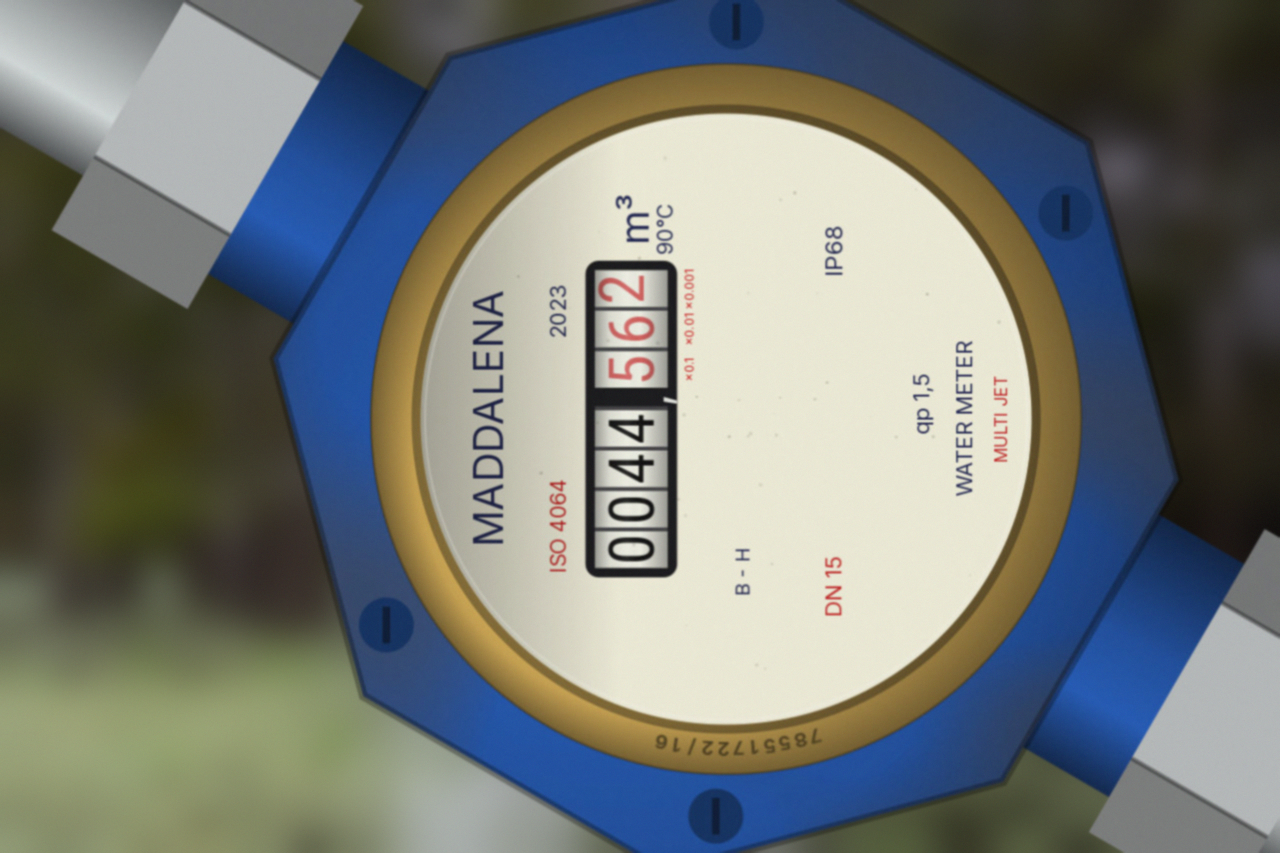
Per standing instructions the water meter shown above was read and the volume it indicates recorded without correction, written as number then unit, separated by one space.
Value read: 44.562 m³
